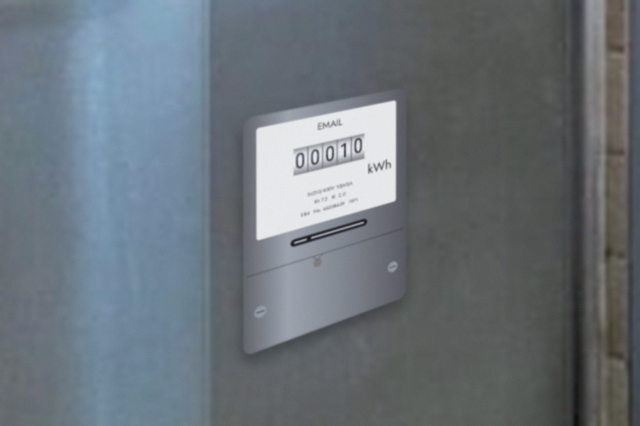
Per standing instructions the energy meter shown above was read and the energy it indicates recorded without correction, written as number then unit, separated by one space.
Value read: 10 kWh
